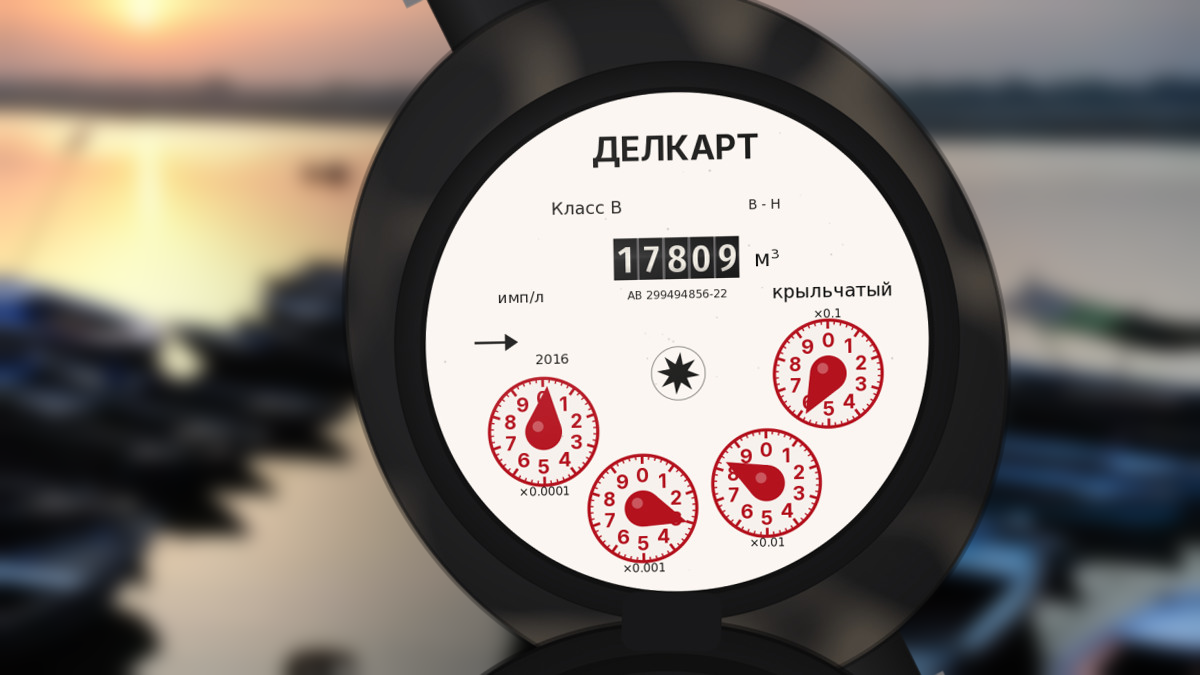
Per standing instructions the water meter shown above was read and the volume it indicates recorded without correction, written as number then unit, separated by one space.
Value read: 17809.5830 m³
